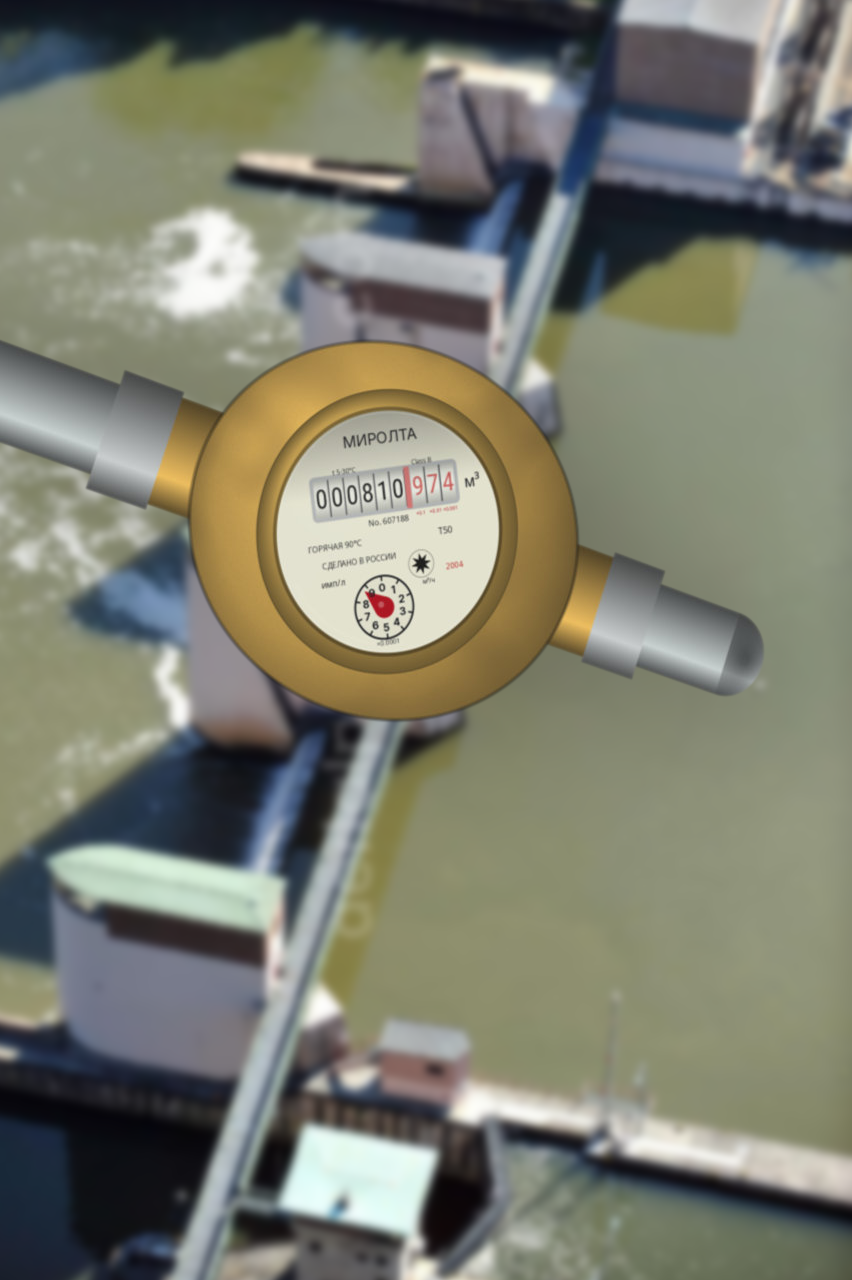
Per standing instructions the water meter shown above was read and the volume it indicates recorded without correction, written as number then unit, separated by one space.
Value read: 810.9748 m³
